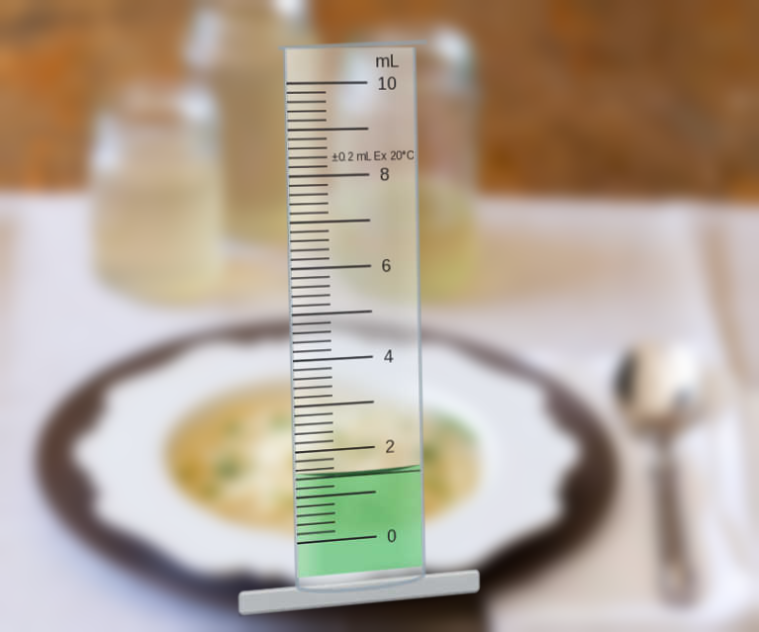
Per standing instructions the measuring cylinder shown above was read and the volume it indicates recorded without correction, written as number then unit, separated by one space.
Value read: 1.4 mL
